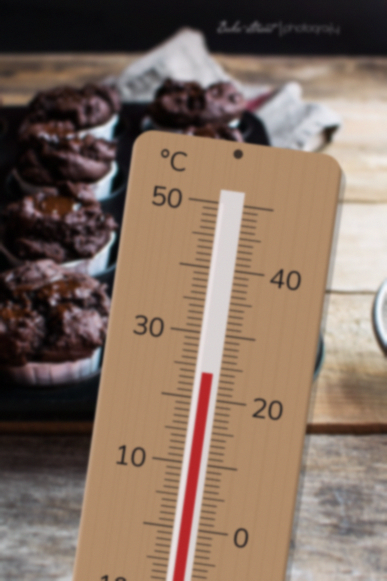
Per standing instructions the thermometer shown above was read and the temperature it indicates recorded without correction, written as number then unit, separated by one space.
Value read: 24 °C
